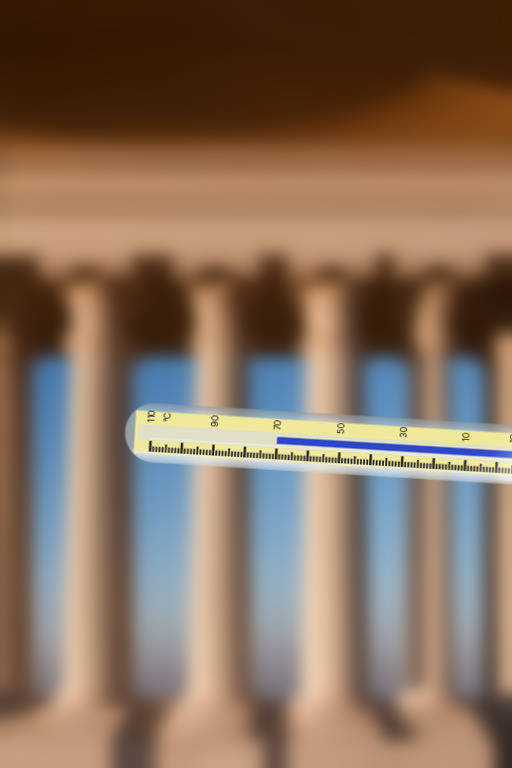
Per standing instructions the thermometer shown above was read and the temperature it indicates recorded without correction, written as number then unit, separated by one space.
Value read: 70 °C
